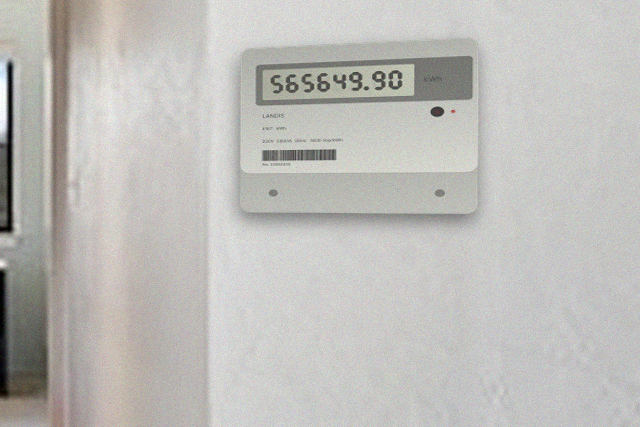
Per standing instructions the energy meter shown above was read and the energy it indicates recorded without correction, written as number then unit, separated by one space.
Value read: 565649.90 kWh
